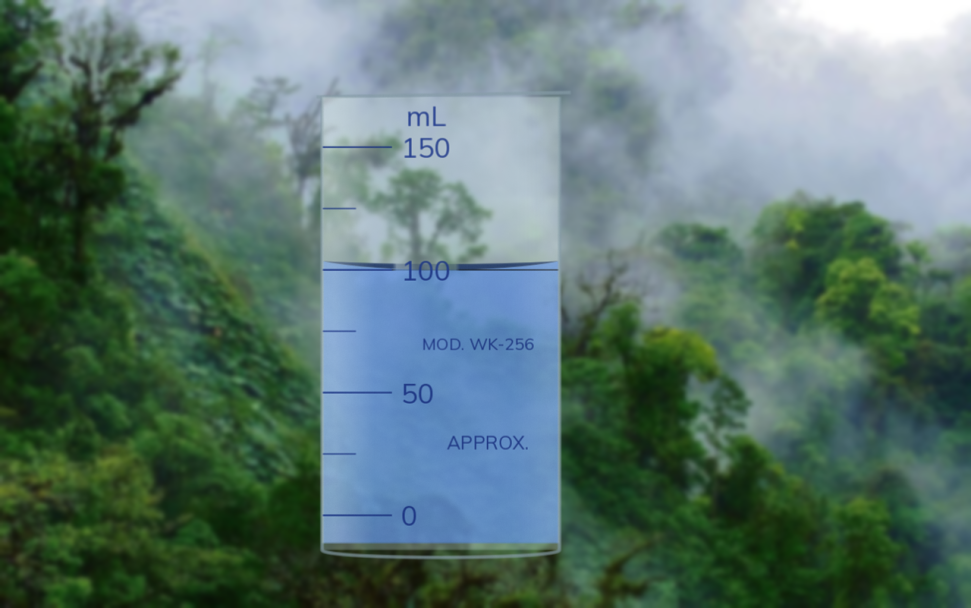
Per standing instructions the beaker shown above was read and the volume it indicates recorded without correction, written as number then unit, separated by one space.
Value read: 100 mL
